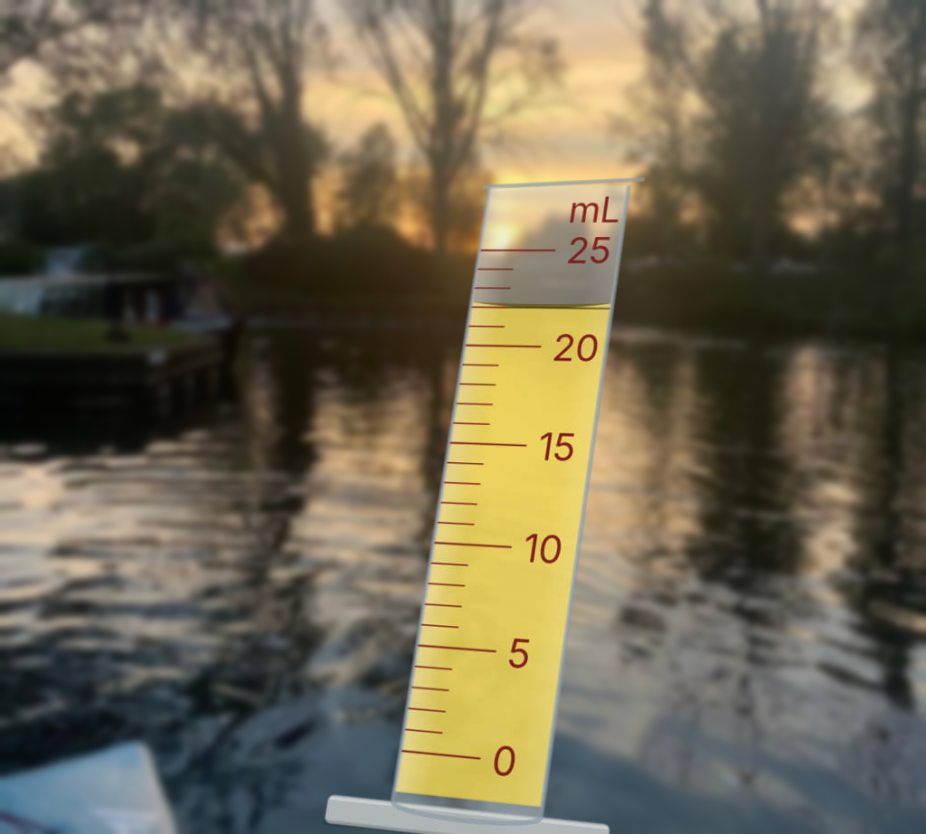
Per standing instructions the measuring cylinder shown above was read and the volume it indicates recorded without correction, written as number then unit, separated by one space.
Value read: 22 mL
